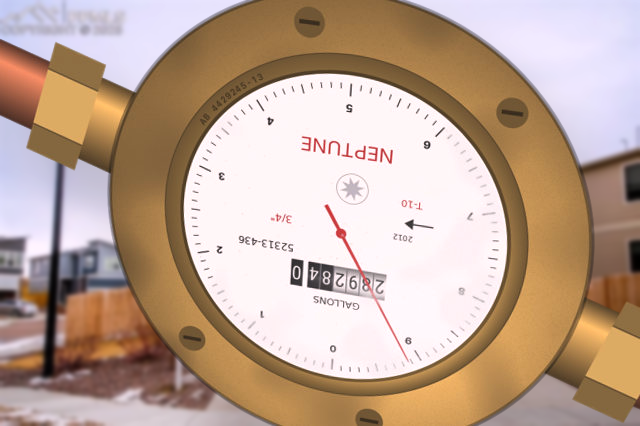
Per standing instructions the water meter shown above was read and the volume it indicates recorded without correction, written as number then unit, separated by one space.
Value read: 2892839.1 gal
